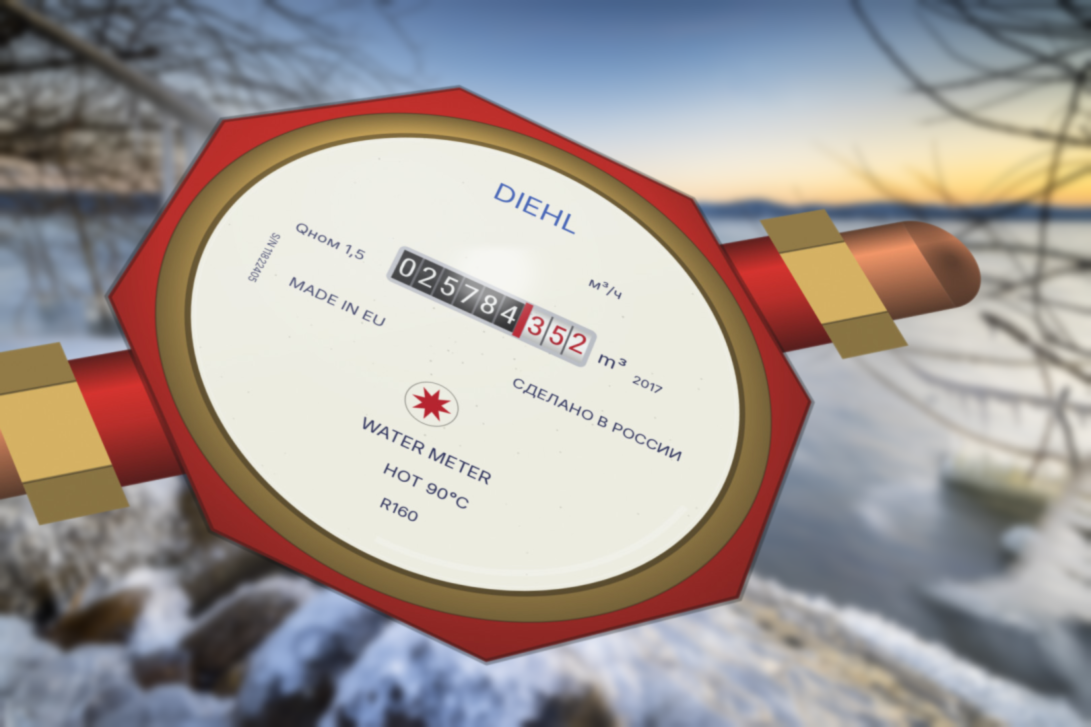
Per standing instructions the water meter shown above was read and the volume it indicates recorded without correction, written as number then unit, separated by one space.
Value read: 25784.352 m³
